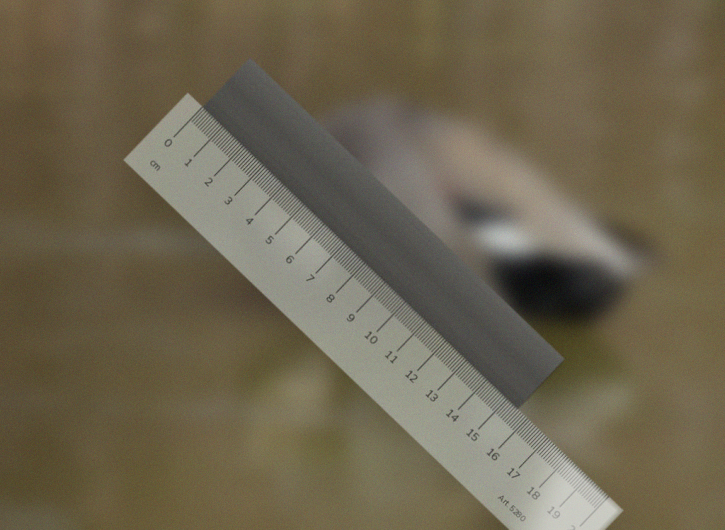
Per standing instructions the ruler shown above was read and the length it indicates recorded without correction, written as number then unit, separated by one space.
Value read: 15.5 cm
